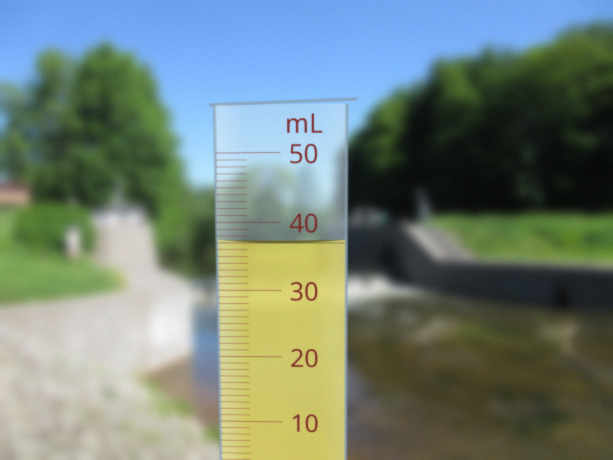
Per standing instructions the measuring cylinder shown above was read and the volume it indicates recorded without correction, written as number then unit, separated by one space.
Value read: 37 mL
